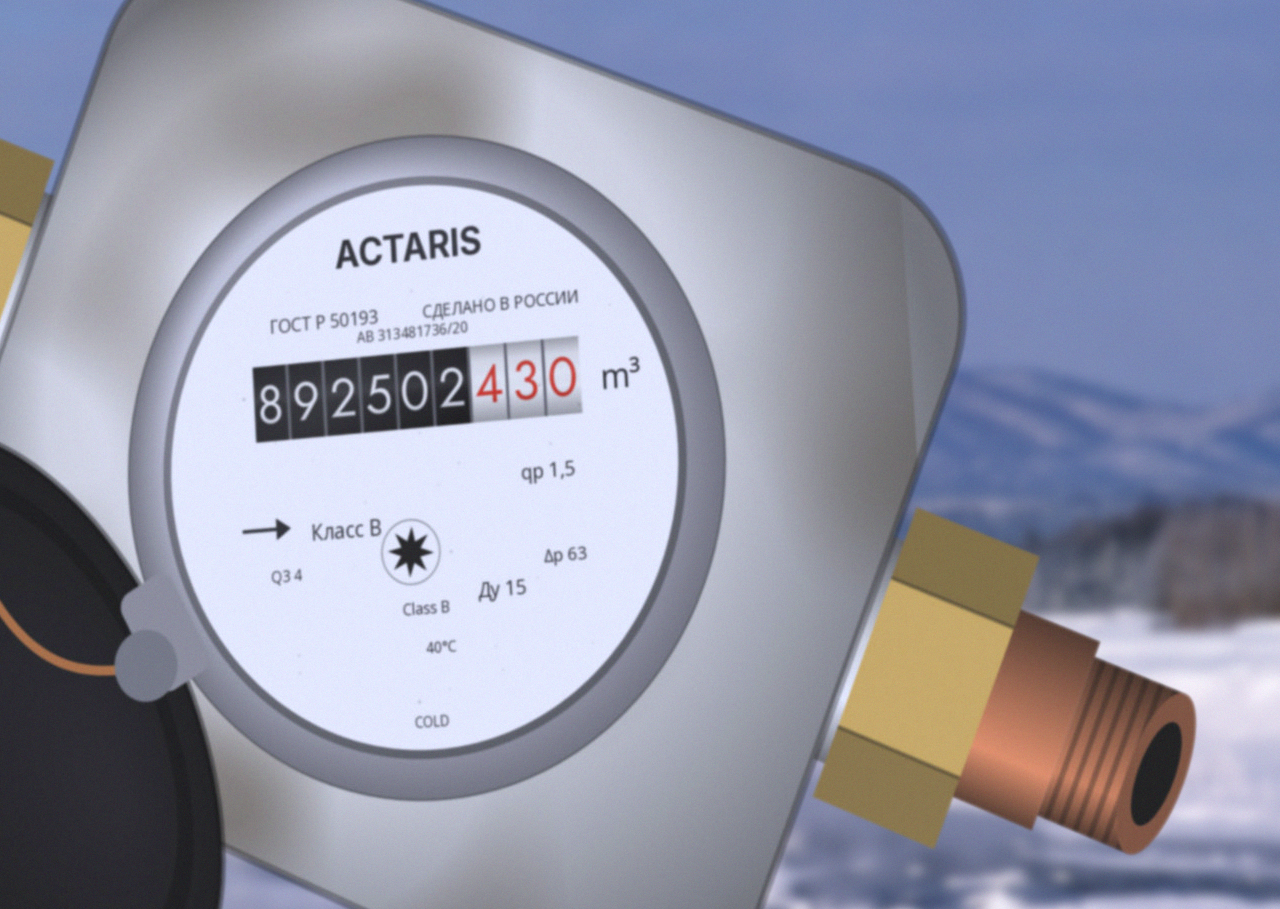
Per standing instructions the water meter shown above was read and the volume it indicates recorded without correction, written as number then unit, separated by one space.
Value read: 892502.430 m³
